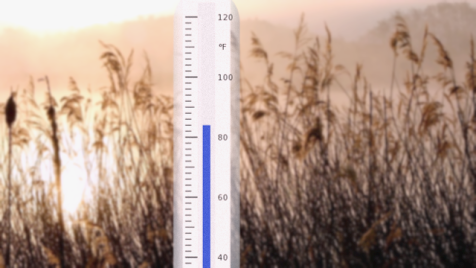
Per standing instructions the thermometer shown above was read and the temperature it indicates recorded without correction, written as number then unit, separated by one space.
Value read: 84 °F
